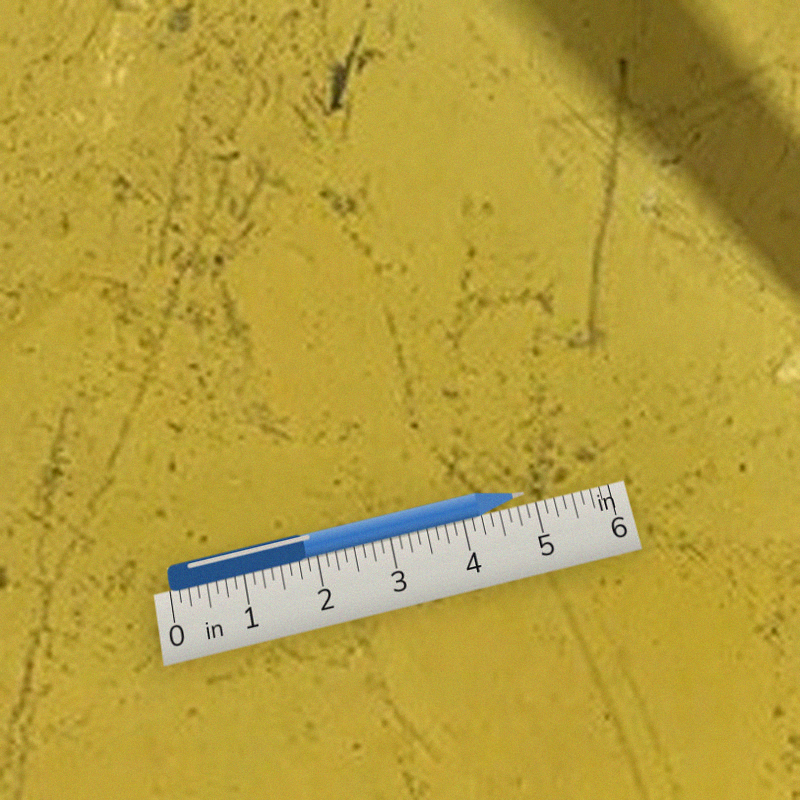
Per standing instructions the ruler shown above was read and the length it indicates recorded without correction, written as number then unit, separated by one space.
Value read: 4.875 in
